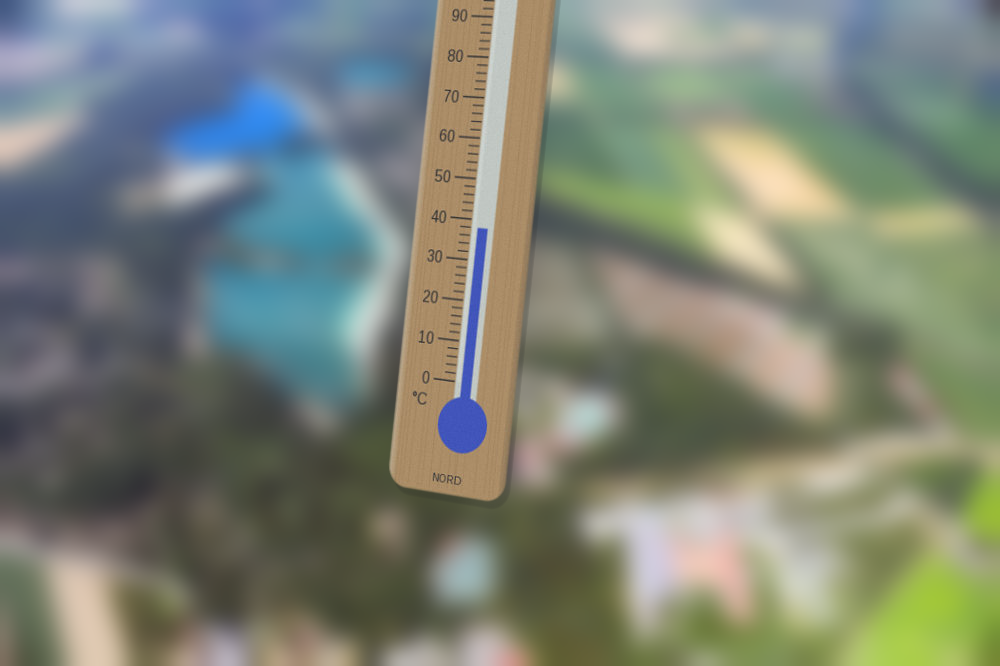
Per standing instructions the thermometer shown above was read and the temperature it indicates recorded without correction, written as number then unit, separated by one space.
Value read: 38 °C
